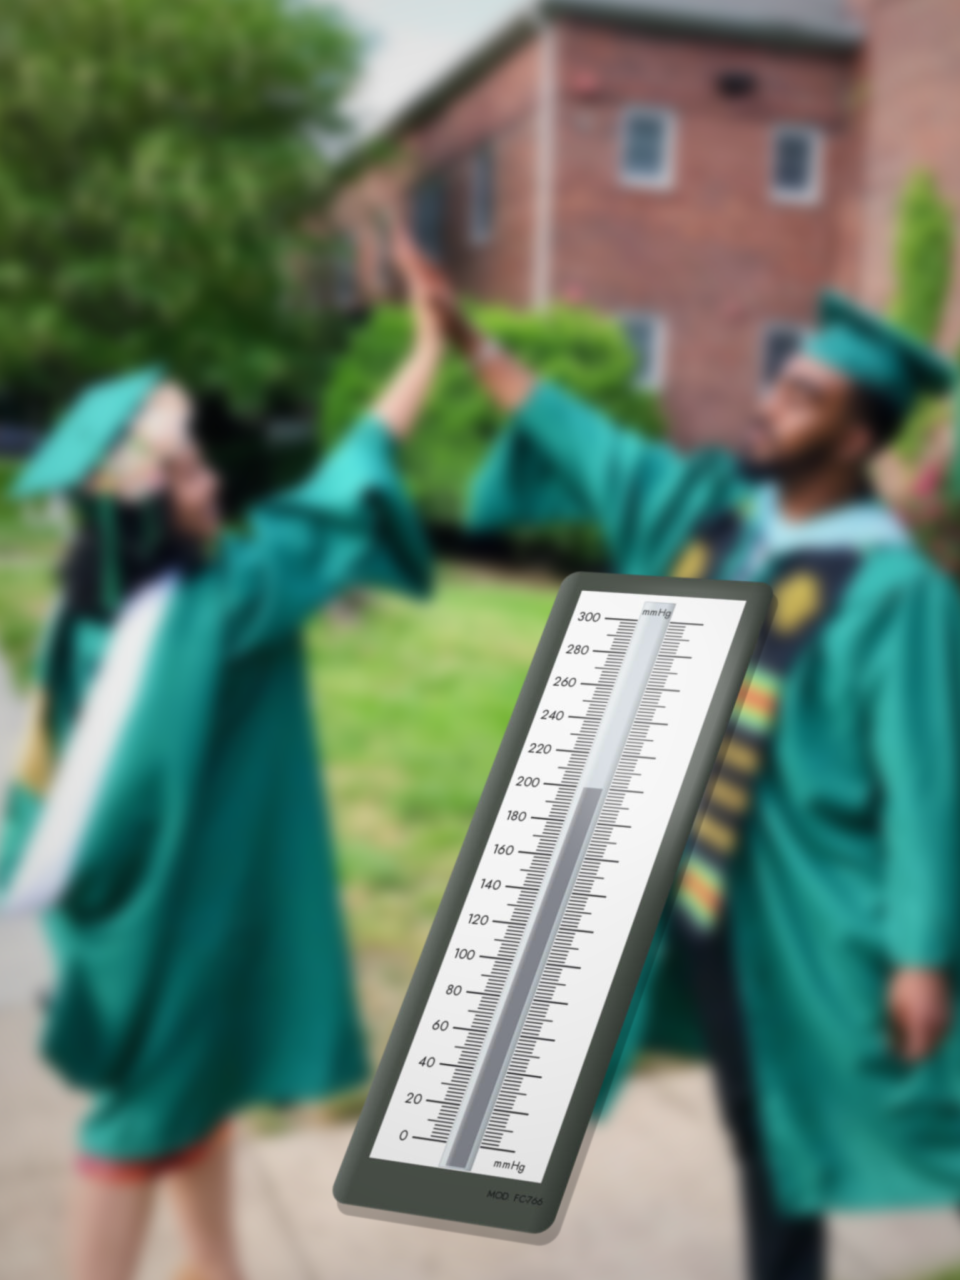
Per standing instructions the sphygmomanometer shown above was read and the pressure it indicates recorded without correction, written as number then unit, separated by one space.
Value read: 200 mmHg
